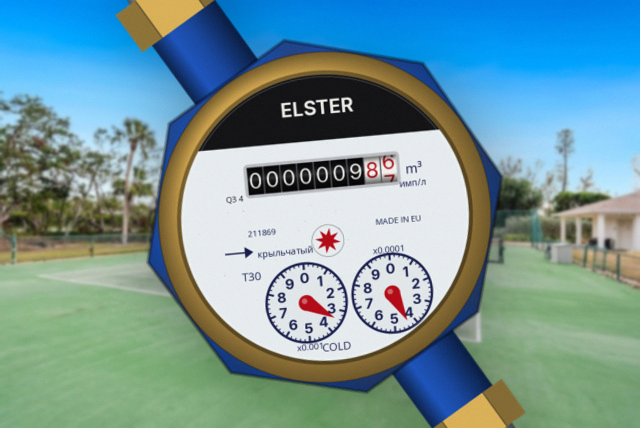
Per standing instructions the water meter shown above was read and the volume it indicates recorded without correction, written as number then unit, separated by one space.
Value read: 9.8634 m³
